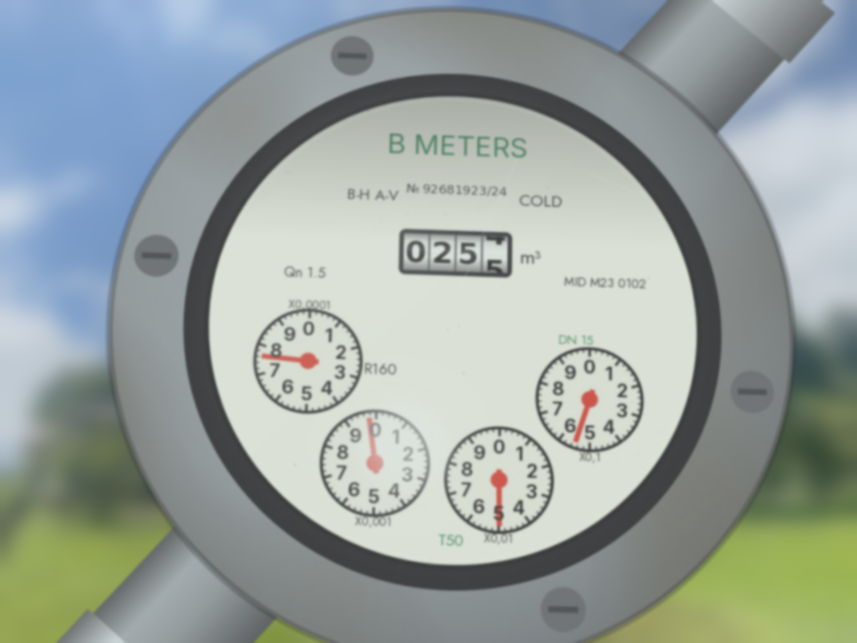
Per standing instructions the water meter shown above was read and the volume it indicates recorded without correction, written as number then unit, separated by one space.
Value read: 254.5497 m³
